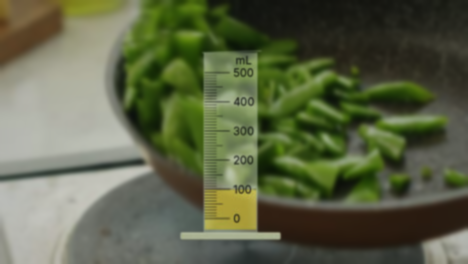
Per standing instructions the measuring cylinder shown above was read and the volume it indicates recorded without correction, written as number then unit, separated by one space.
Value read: 100 mL
